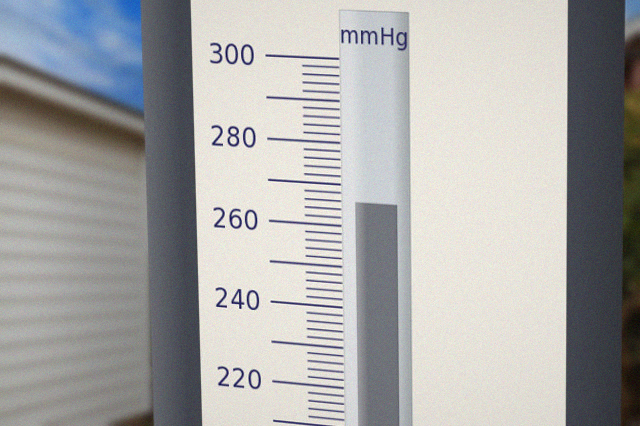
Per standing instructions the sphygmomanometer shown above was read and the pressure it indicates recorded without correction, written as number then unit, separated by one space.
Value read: 266 mmHg
